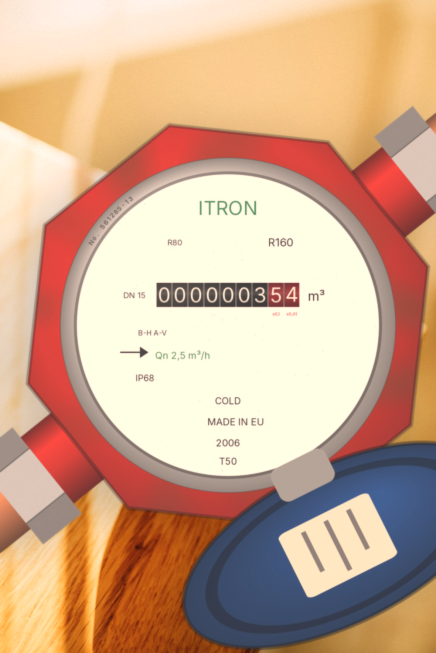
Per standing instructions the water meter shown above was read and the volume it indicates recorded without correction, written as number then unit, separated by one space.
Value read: 3.54 m³
